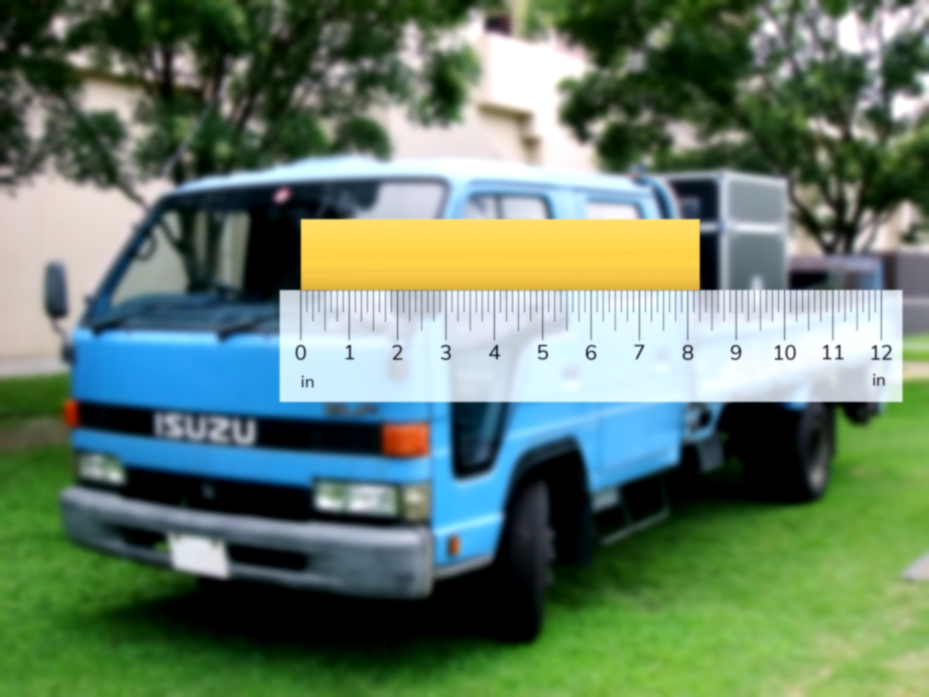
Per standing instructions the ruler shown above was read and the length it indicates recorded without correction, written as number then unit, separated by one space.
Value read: 8.25 in
